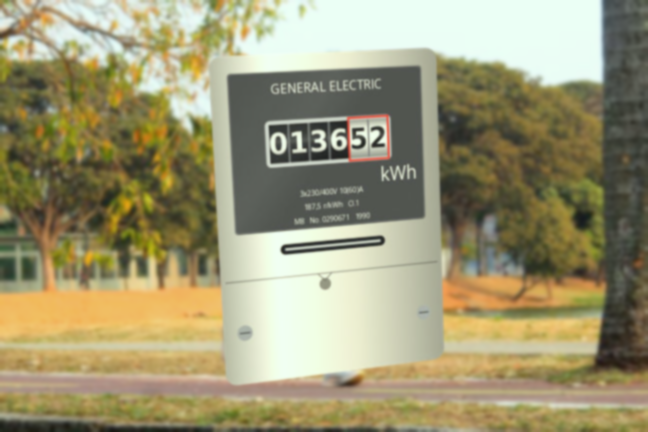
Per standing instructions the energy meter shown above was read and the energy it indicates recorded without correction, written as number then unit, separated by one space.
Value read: 136.52 kWh
